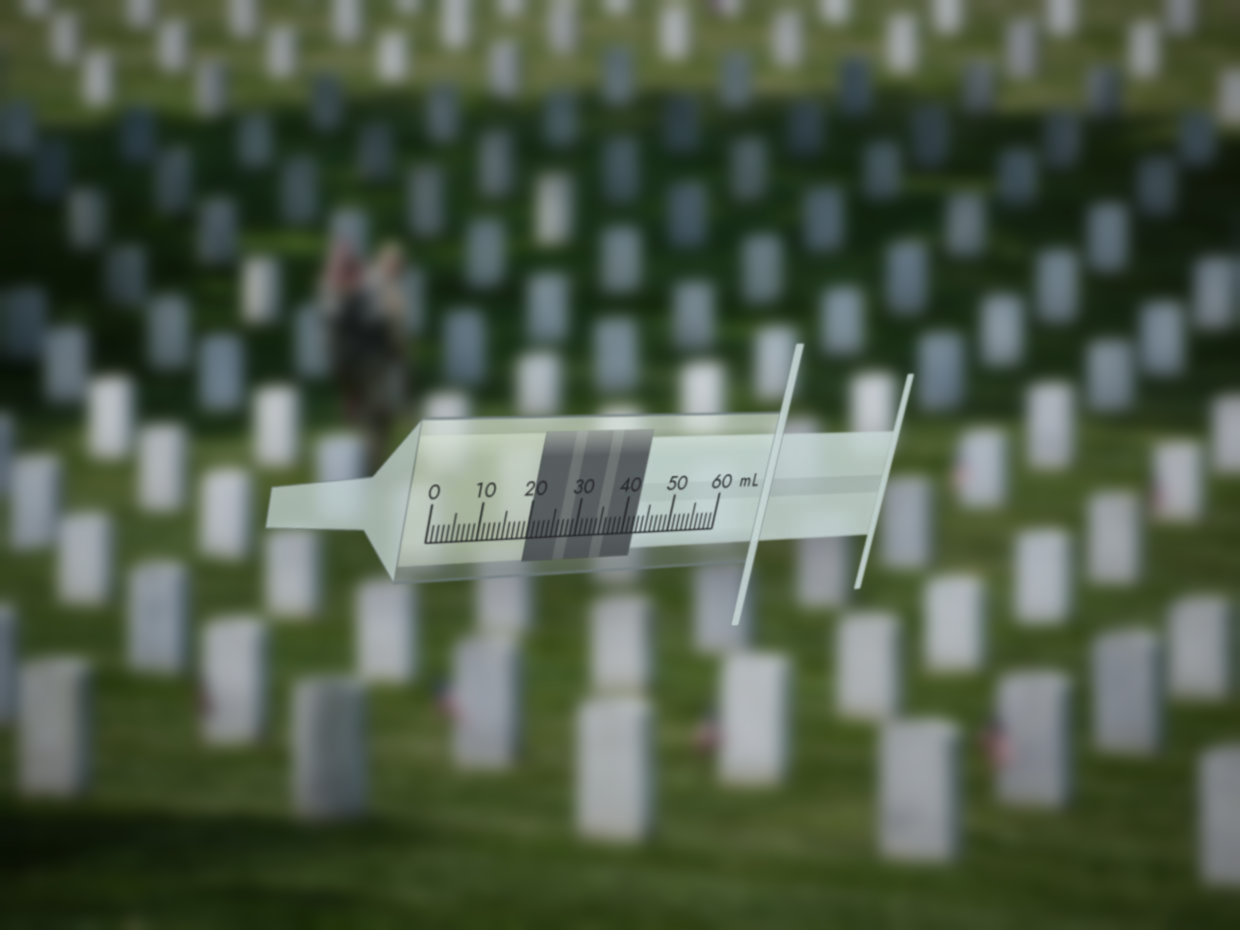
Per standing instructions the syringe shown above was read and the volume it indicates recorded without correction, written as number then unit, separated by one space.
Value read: 20 mL
